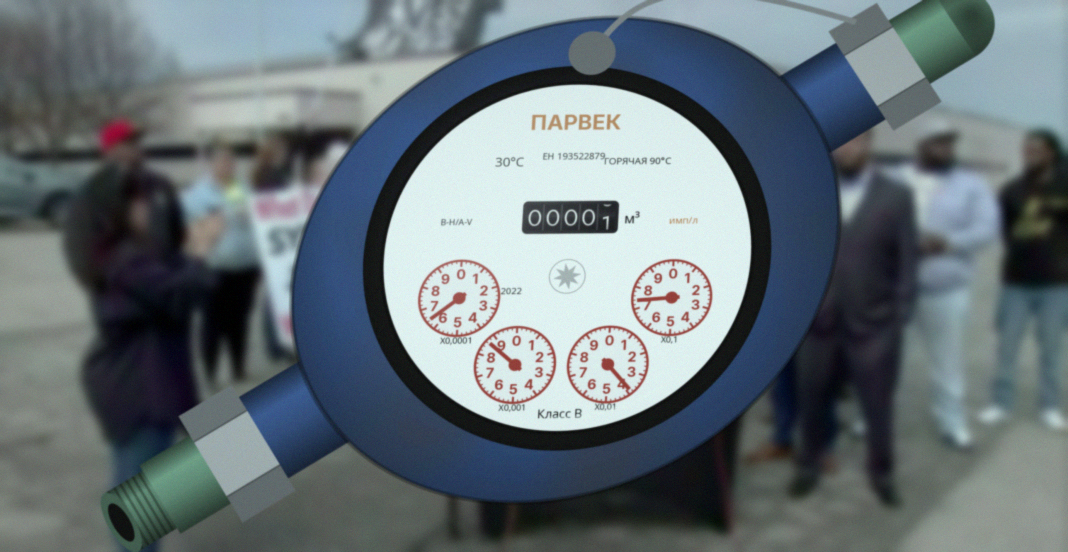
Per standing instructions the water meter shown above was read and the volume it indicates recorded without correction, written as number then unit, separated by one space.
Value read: 0.7386 m³
